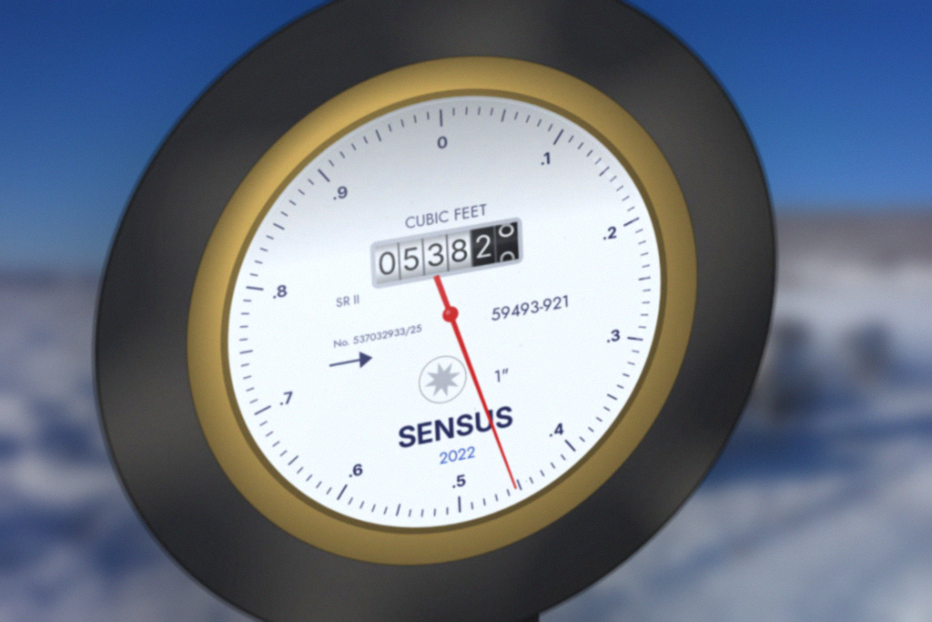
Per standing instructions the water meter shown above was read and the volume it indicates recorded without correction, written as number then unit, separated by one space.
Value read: 53828.45 ft³
